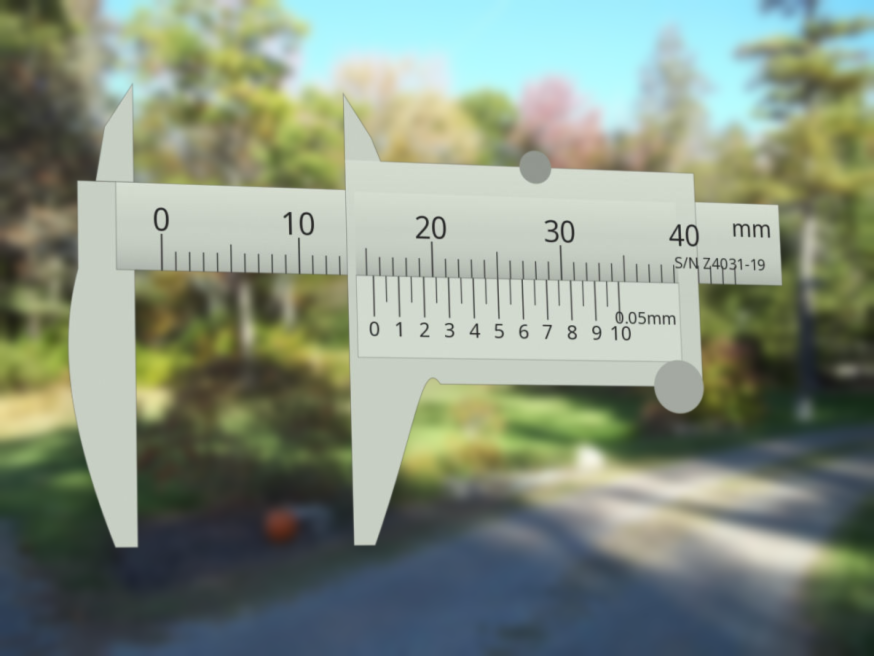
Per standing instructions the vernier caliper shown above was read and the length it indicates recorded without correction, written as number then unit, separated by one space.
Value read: 15.5 mm
